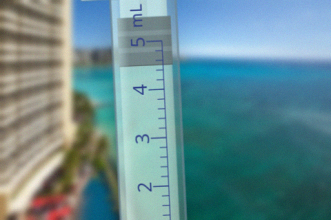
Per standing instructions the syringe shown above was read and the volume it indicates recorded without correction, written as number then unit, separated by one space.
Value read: 4.5 mL
